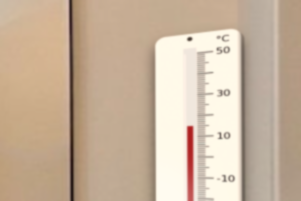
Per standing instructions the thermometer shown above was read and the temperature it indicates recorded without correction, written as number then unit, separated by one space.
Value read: 15 °C
